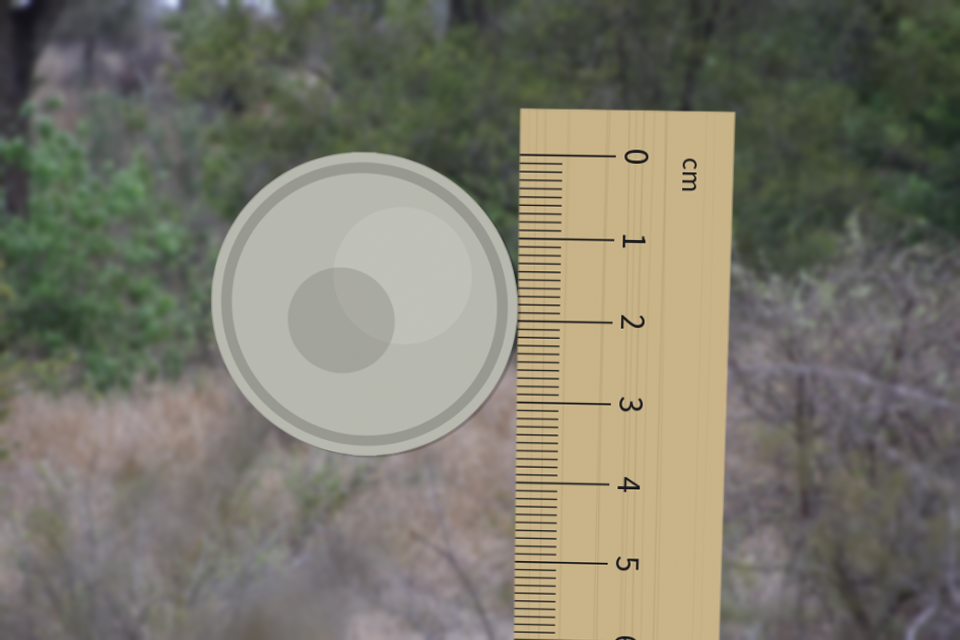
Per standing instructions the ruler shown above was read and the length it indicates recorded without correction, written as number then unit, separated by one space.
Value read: 3.7 cm
